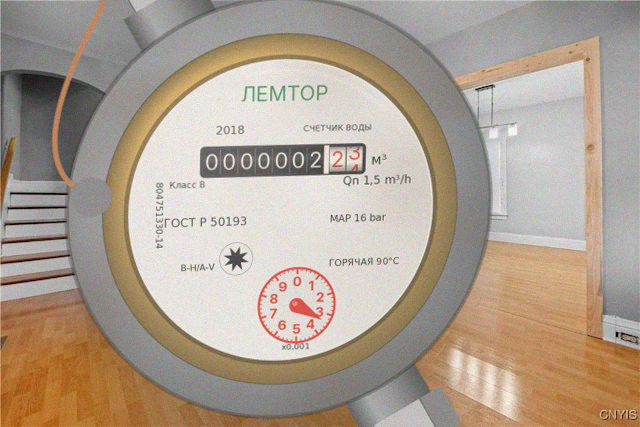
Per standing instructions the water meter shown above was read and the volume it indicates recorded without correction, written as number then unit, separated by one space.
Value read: 2.233 m³
